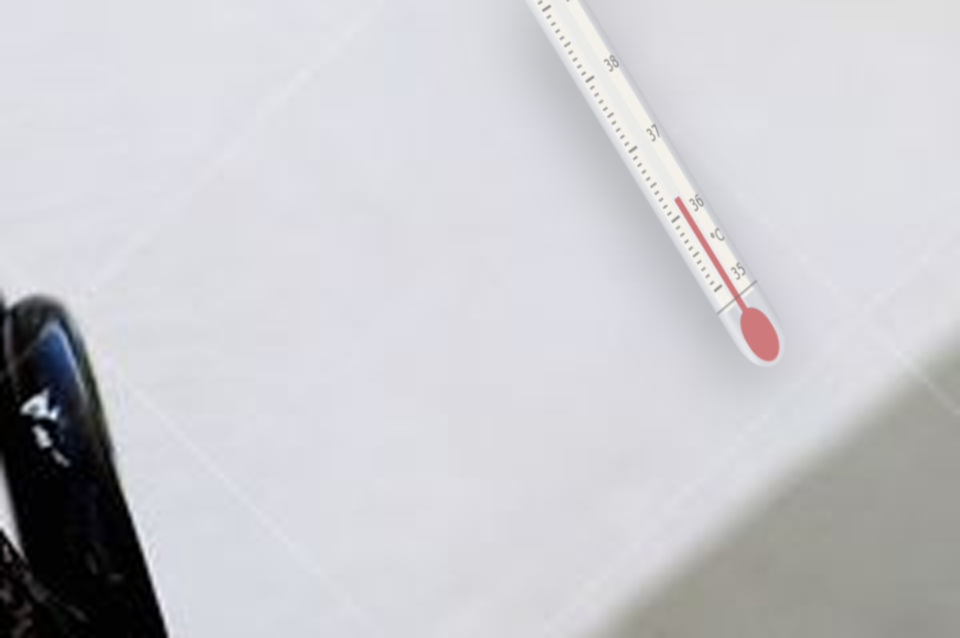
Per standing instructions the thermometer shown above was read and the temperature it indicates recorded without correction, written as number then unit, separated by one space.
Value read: 36.2 °C
